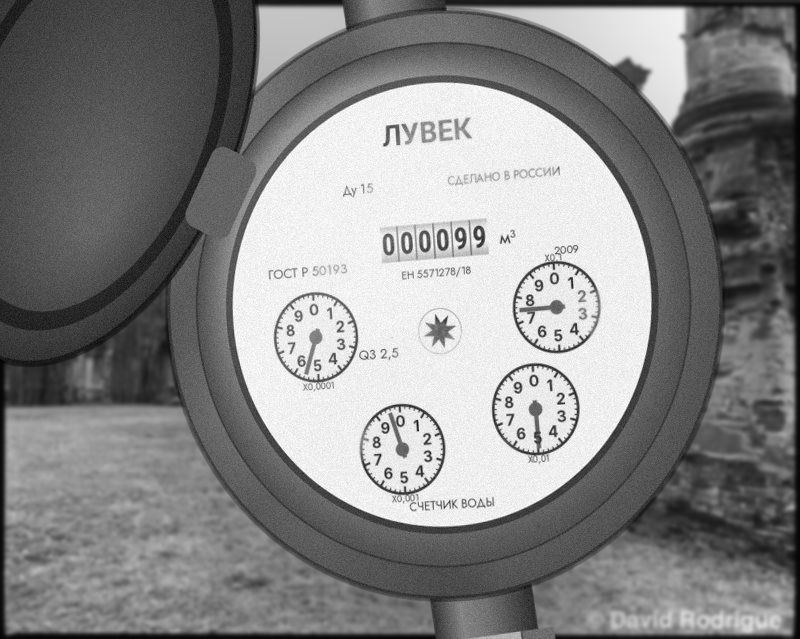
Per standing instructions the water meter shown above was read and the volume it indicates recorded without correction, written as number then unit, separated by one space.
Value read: 99.7495 m³
